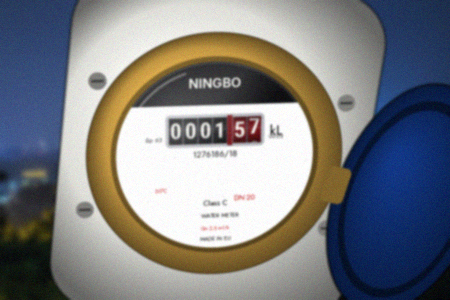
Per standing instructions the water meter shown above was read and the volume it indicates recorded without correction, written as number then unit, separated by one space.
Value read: 1.57 kL
